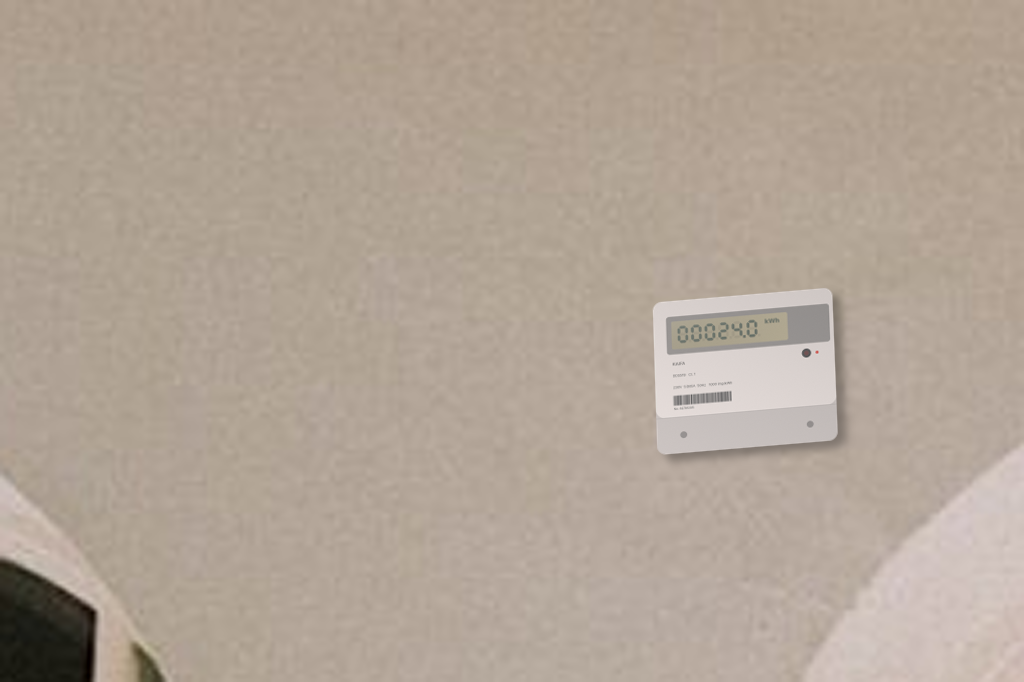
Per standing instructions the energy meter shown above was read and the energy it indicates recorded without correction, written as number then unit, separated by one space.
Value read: 24.0 kWh
